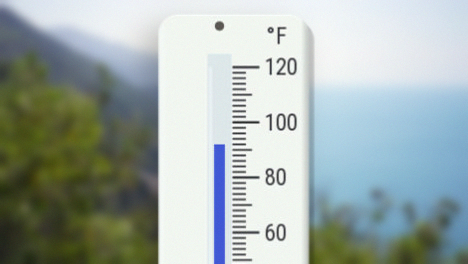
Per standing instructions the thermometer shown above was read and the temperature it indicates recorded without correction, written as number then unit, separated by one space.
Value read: 92 °F
